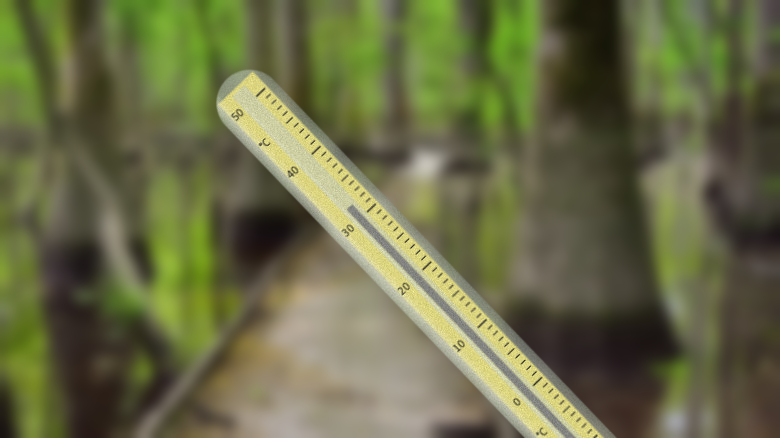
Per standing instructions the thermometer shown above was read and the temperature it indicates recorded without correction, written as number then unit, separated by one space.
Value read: 32 °C
